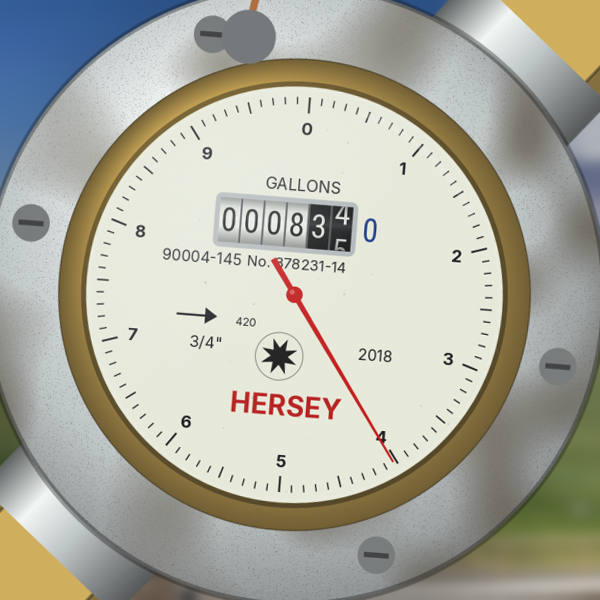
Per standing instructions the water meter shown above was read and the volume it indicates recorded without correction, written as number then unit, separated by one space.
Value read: 8344.0 gal
